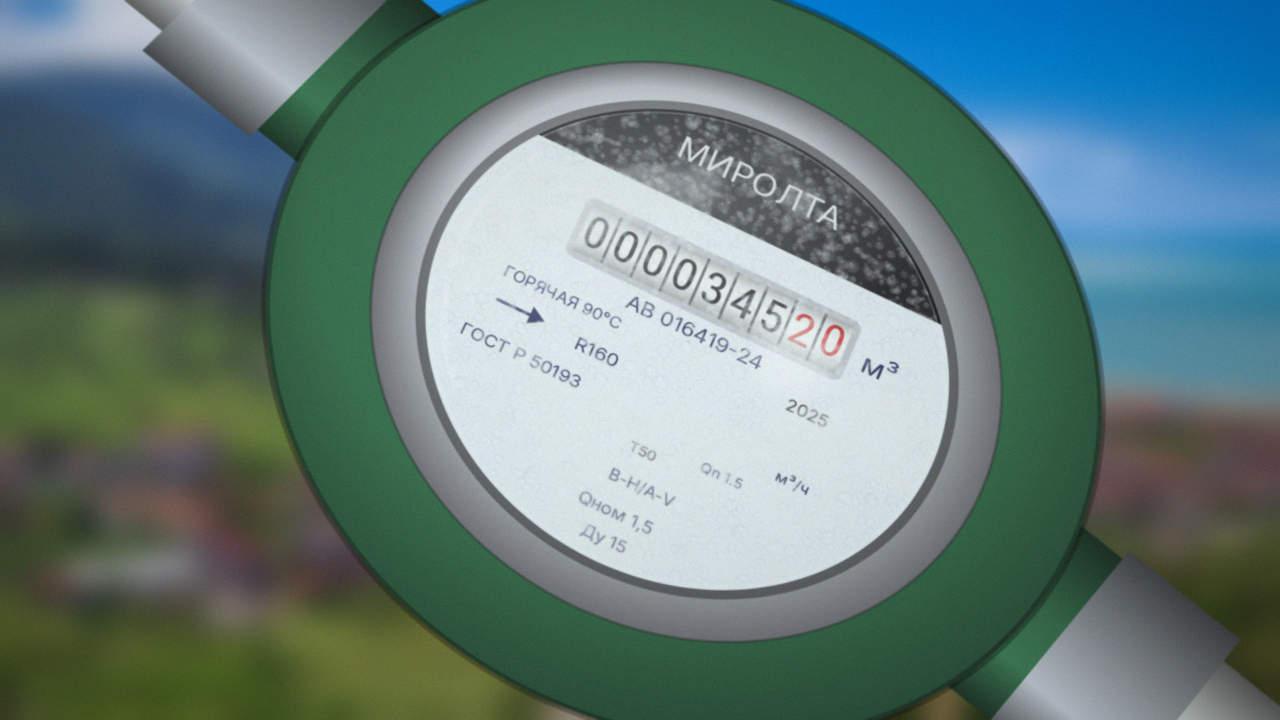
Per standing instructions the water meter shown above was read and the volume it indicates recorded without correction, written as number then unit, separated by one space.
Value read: 345.20 m³
